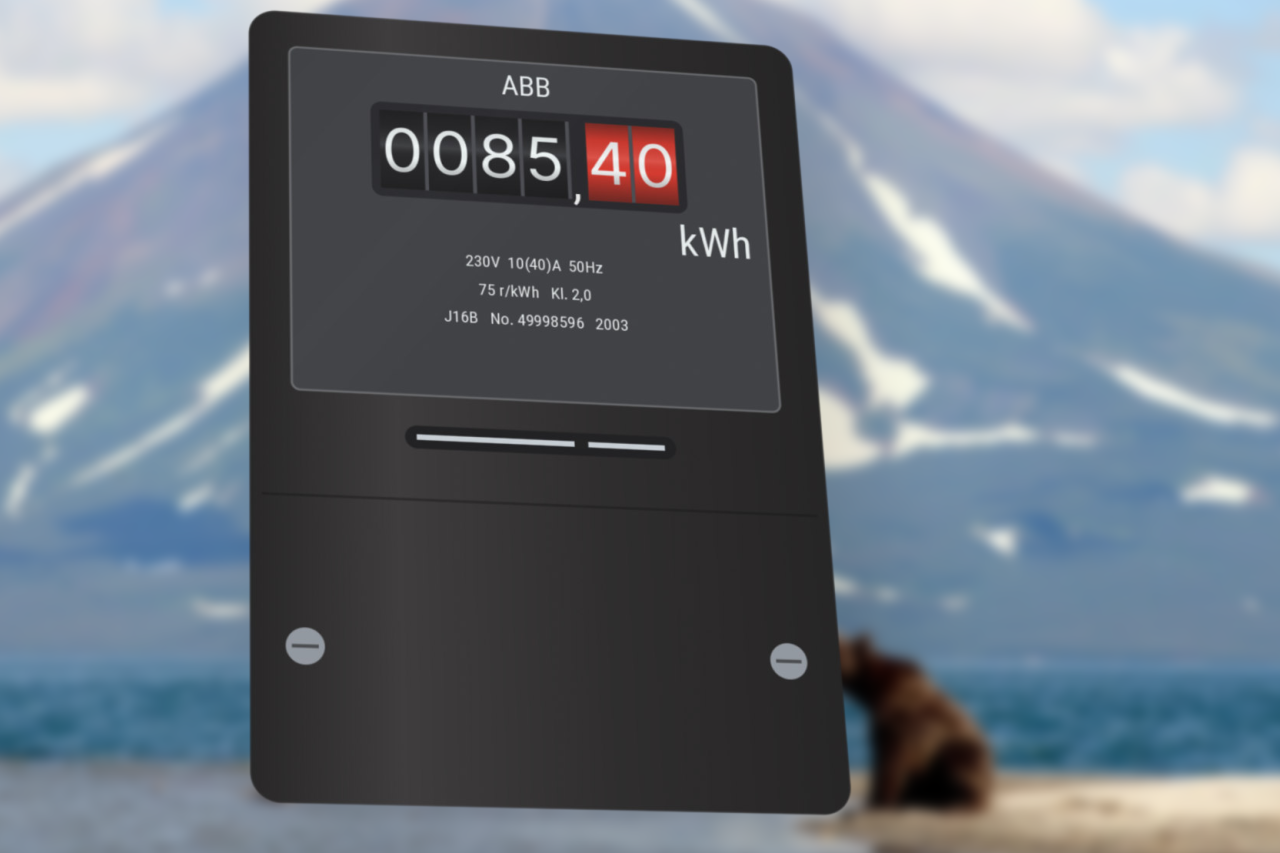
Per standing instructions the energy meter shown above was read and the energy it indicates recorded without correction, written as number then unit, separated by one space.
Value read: 85.40 kWh
